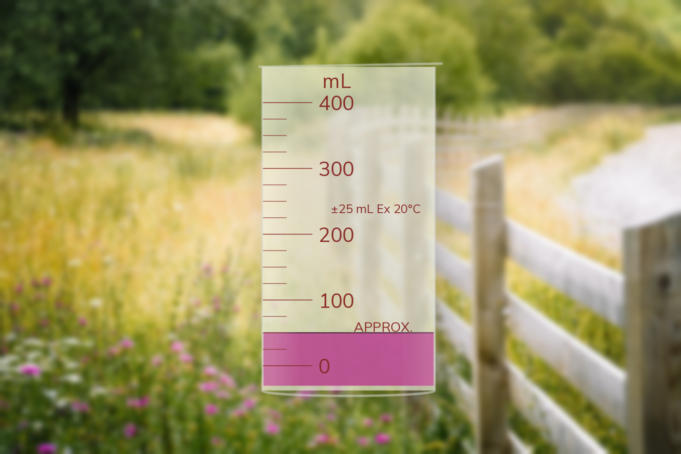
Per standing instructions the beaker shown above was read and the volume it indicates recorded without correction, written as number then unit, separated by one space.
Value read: 50 mL
